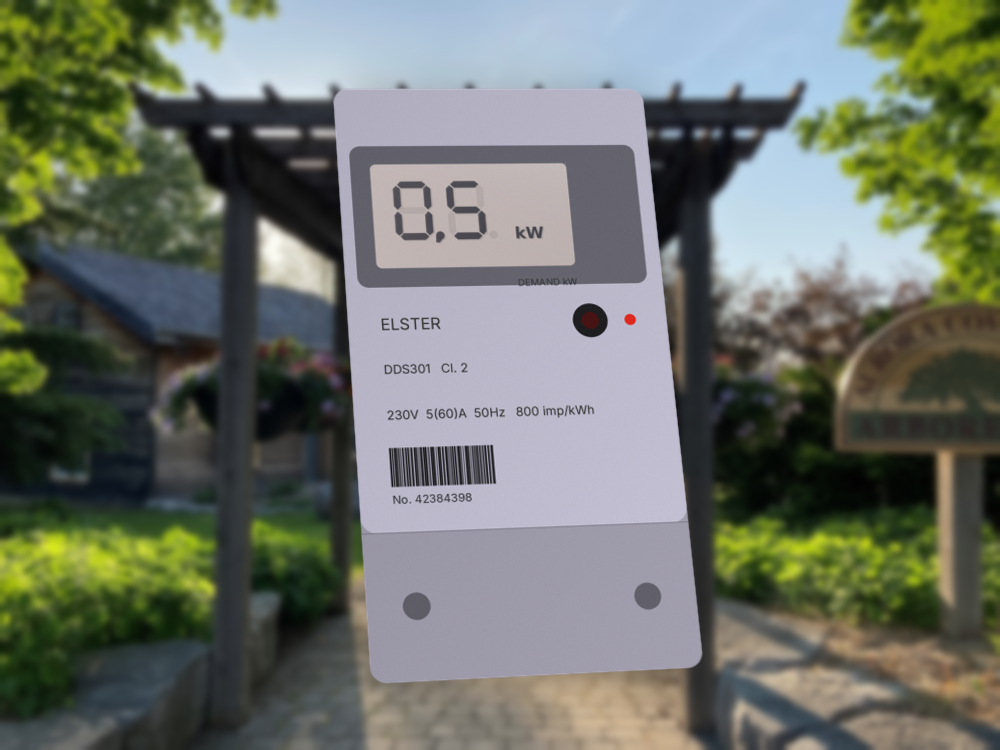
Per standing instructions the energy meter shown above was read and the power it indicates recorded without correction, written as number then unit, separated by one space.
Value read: 0.5 kW
